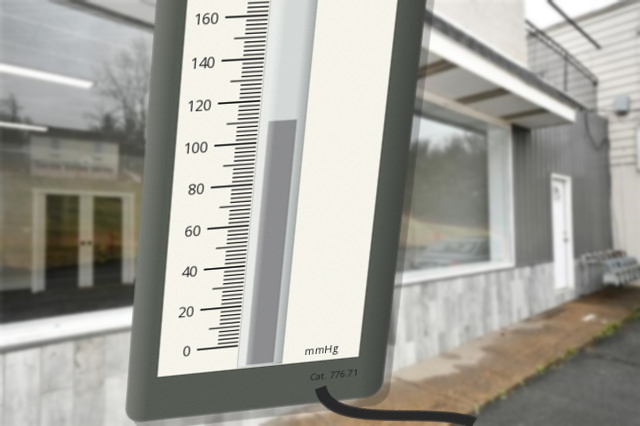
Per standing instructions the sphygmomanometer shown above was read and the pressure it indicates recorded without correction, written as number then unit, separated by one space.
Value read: 110 mmHg
